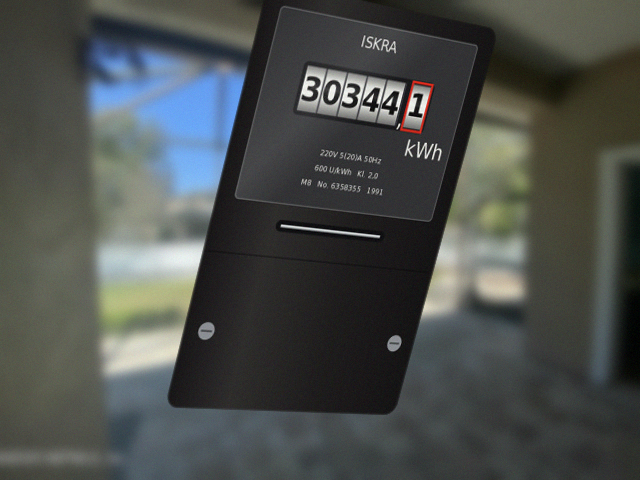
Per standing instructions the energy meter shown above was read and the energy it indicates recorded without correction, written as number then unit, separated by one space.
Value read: 30344.1 kWh
